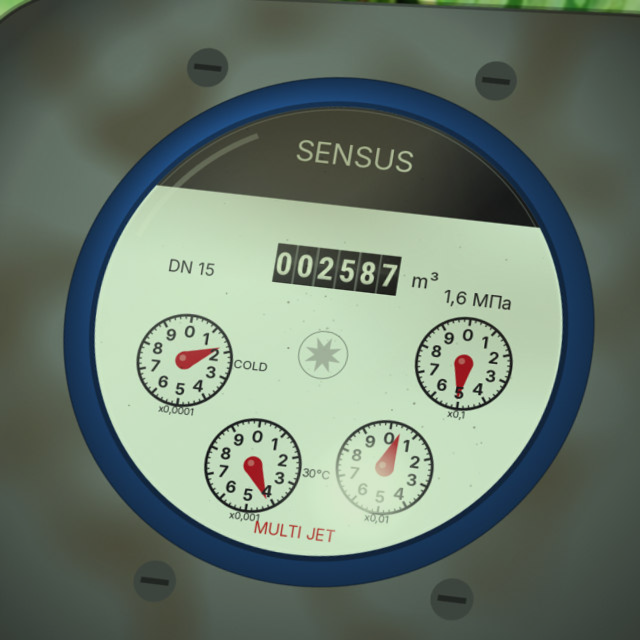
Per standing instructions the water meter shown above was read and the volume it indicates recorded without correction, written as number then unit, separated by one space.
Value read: 2587.5041 m³
